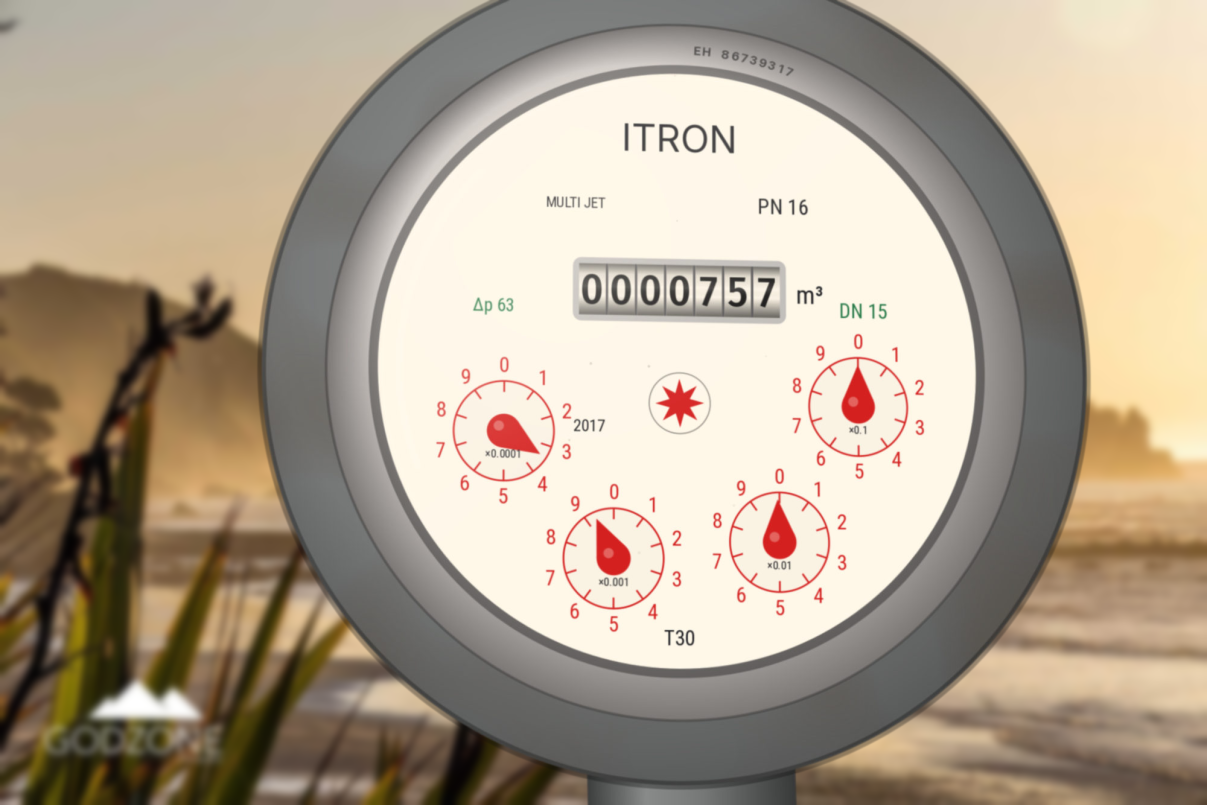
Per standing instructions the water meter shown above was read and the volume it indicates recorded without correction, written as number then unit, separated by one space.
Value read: 756.9993 m³
